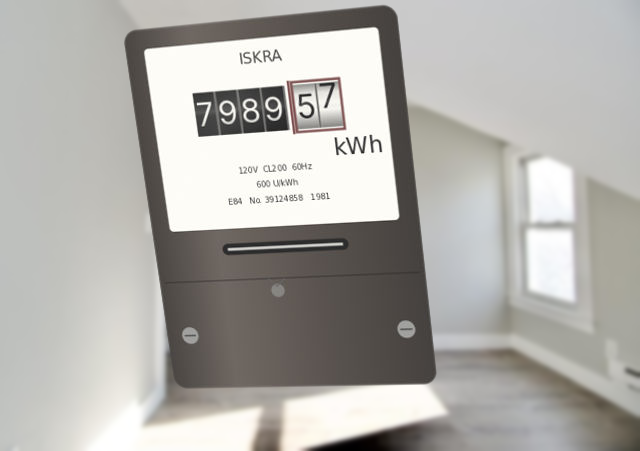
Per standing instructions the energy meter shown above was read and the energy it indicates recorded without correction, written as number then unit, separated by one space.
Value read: 7989.57 kWh
